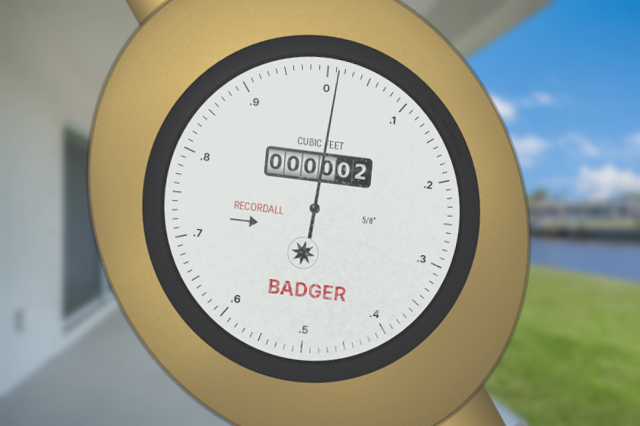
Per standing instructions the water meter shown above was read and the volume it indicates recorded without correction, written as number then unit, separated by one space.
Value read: 2.01 ft³
